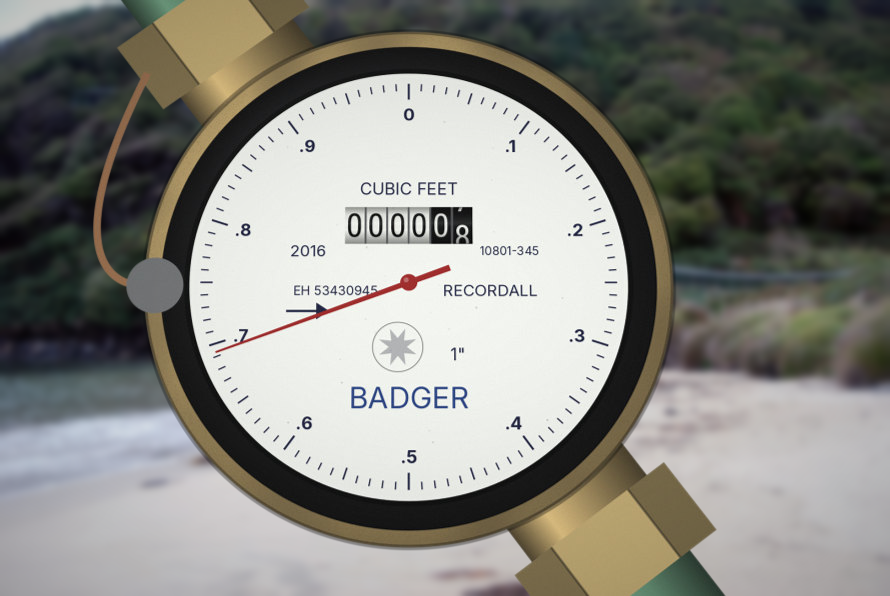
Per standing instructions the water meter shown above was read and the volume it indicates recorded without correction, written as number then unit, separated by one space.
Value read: 7.69 ft³
